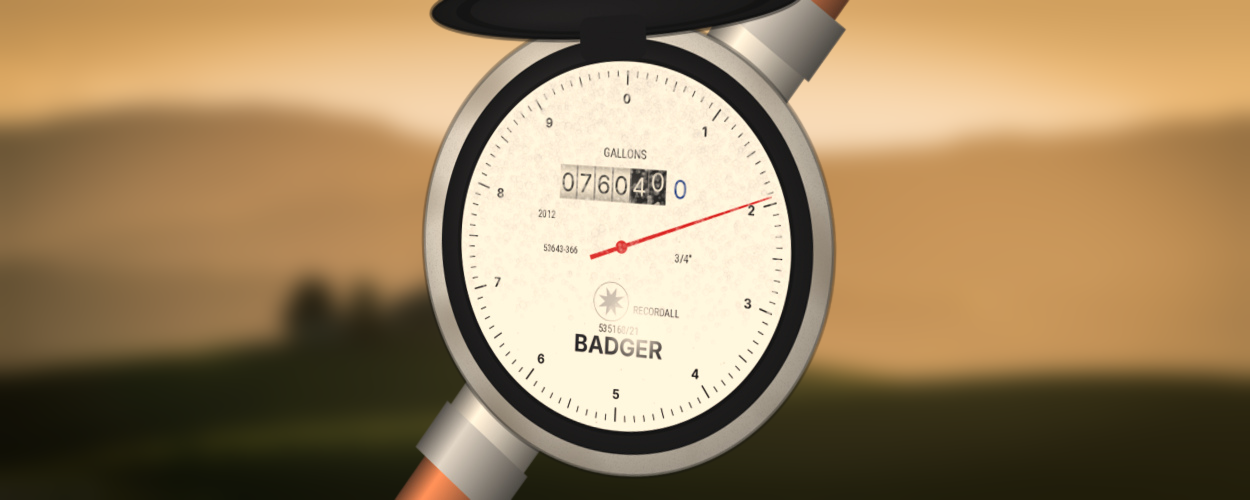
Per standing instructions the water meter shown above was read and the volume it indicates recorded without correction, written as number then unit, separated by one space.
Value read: 760401.9 gal
